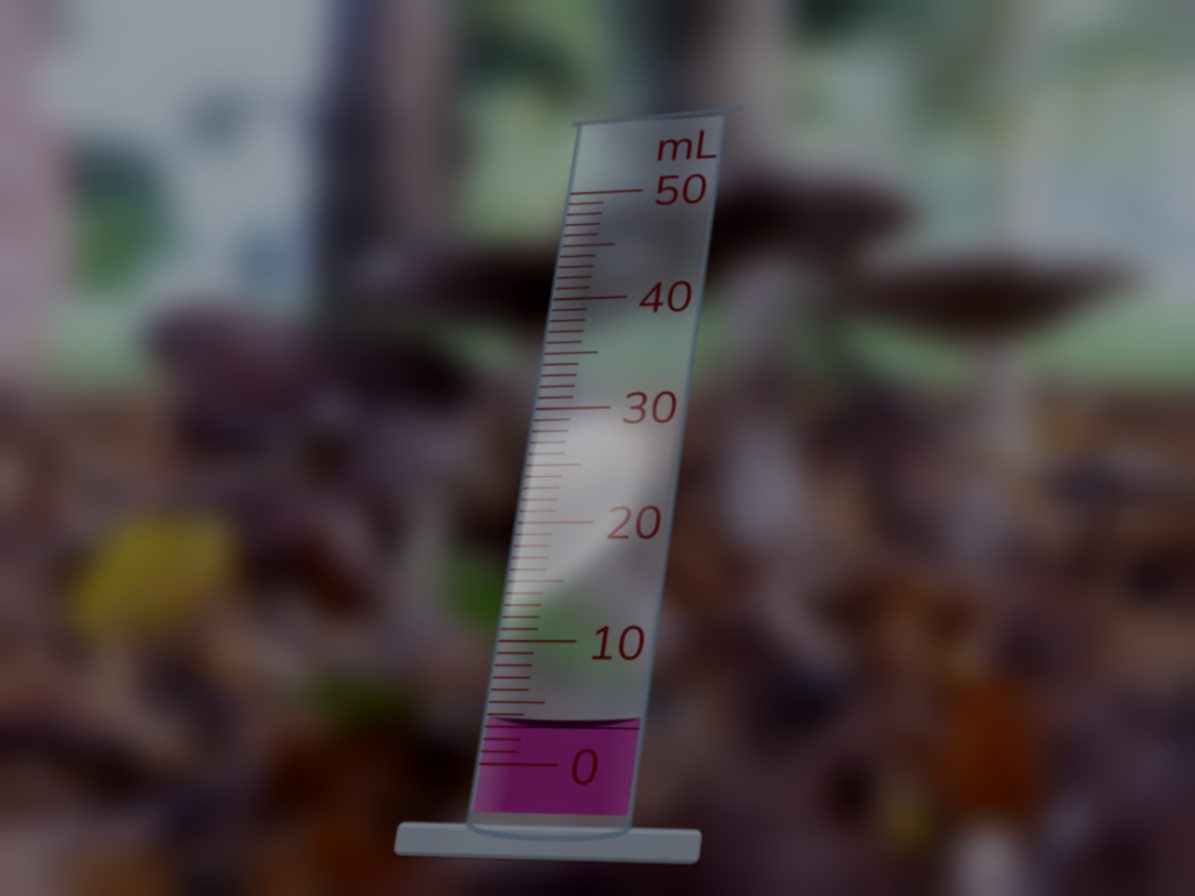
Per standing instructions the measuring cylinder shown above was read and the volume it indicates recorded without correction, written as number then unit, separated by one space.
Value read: 3 mL
